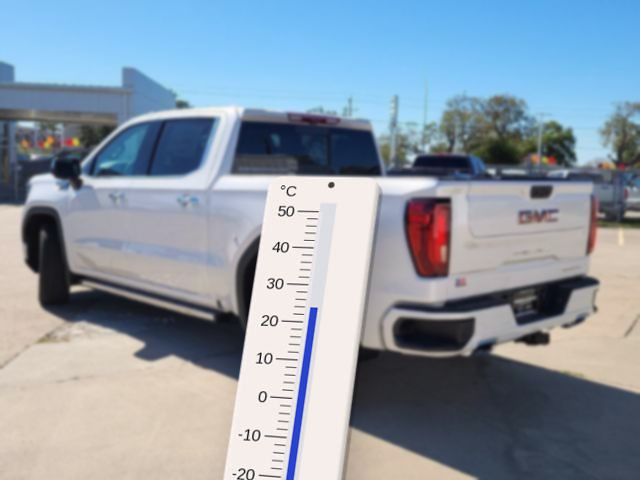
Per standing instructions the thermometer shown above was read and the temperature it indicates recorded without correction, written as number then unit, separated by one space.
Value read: 24 °C
